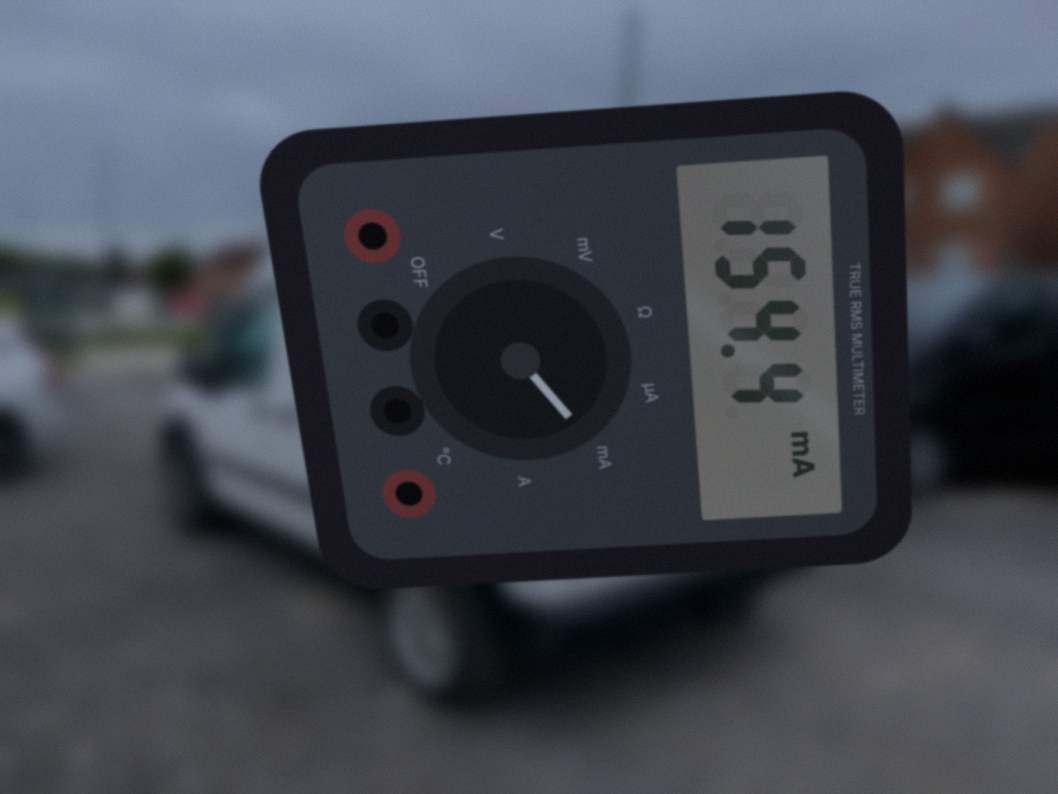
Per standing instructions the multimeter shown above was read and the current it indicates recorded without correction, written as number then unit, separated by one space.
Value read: 154.4 mA
